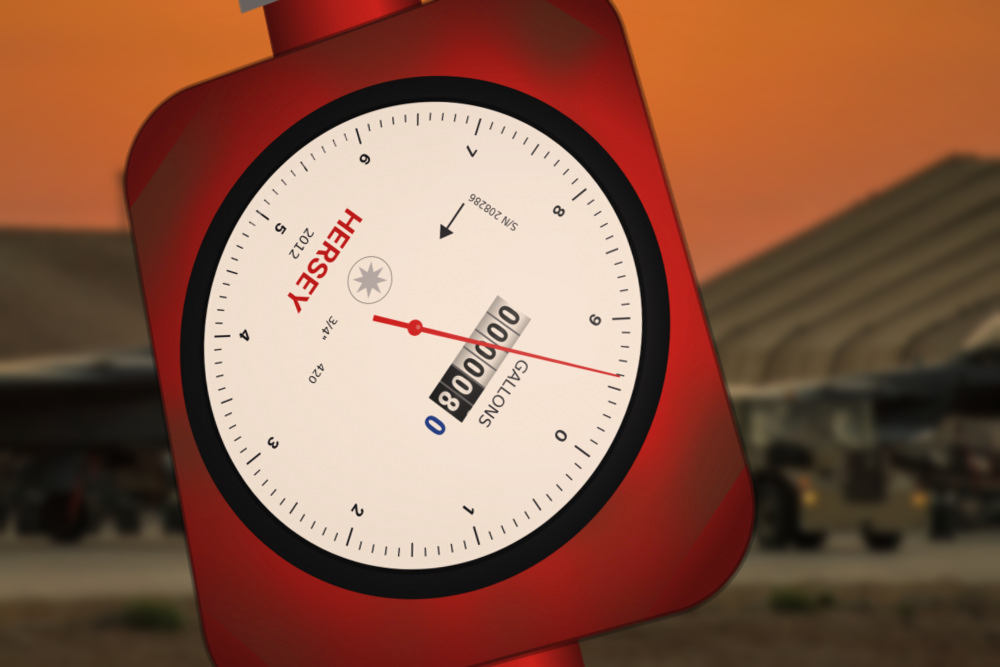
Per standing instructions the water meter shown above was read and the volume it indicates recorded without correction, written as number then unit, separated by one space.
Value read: 79.4 gal
